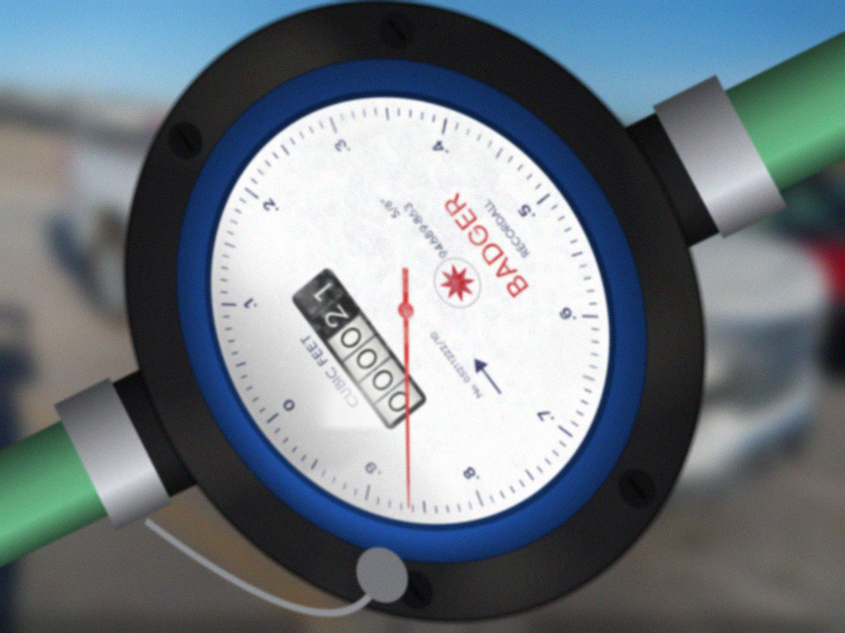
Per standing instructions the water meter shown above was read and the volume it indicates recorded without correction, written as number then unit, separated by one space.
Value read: 20.86 ft³
